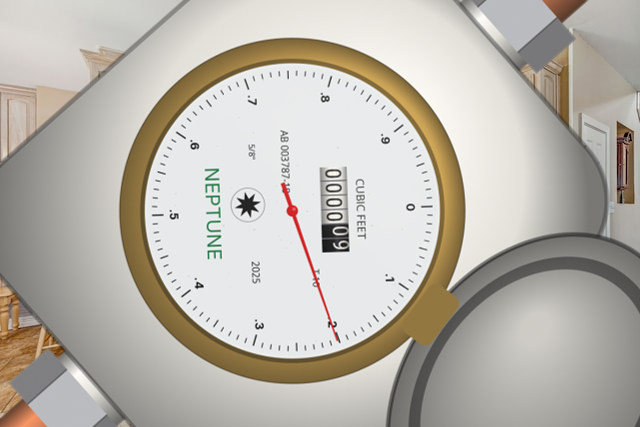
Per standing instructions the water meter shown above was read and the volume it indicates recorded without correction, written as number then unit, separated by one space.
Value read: 9.20 ft³
